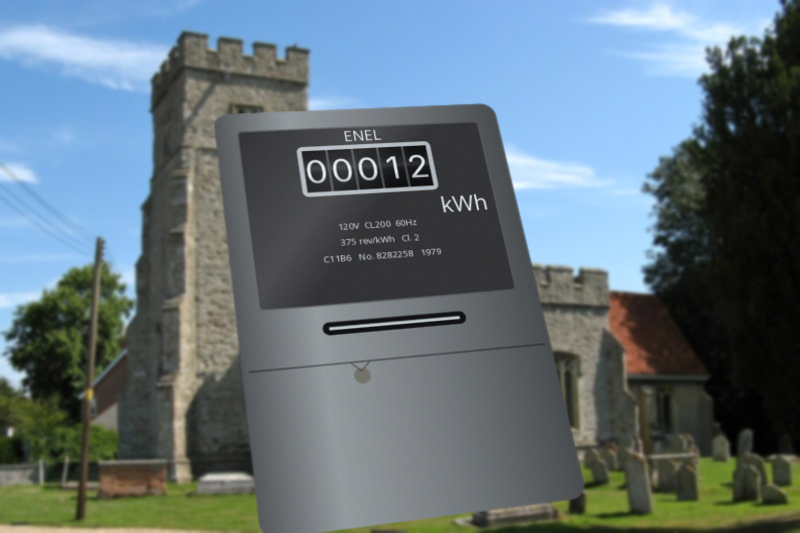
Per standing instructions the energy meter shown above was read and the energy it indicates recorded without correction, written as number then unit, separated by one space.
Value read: 12 kWh
